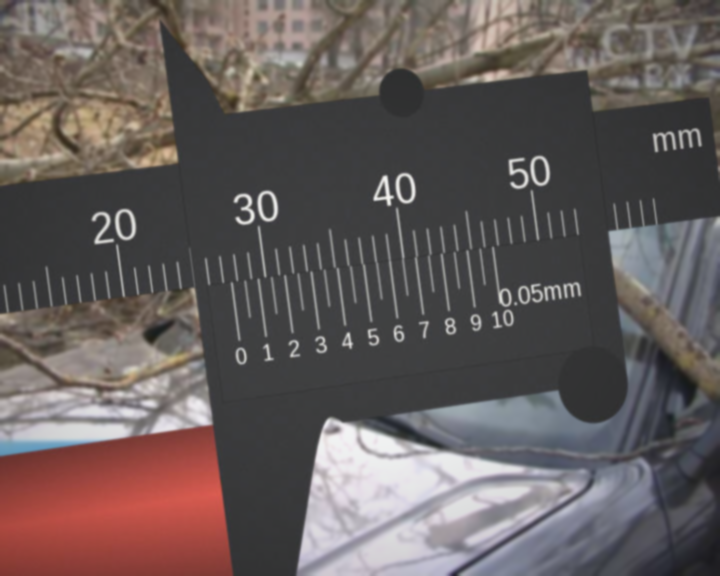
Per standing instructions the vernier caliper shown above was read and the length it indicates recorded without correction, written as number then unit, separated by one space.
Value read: 27.6 mm
